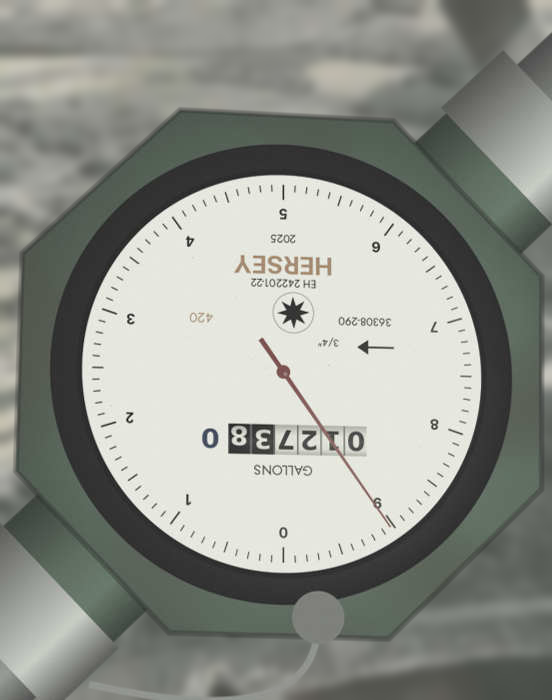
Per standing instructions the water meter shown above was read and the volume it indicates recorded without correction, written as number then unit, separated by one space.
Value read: 127379.0 gal
